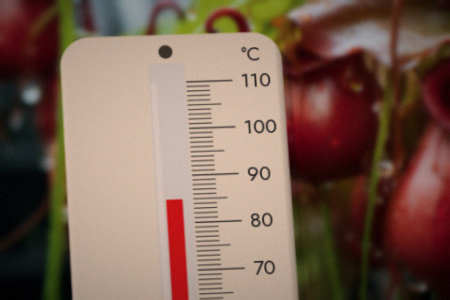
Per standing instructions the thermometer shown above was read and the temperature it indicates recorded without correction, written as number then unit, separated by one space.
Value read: 85 °C
